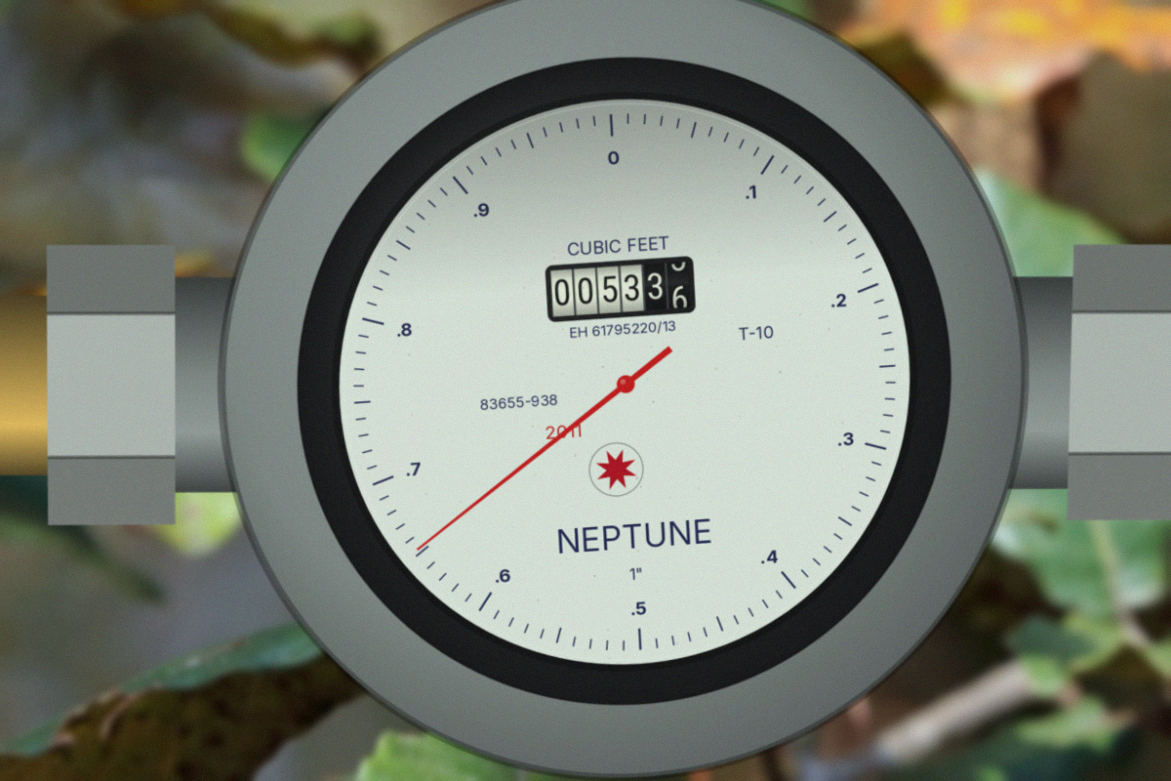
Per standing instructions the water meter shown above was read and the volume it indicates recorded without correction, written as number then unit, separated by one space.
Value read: 5335.65 ft³
